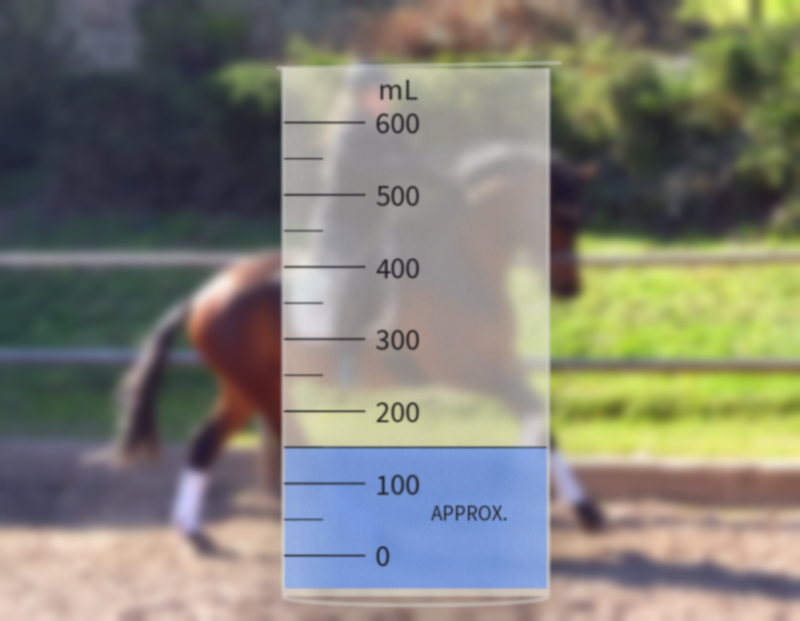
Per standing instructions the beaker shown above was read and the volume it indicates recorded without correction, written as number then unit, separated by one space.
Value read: 150 mL
